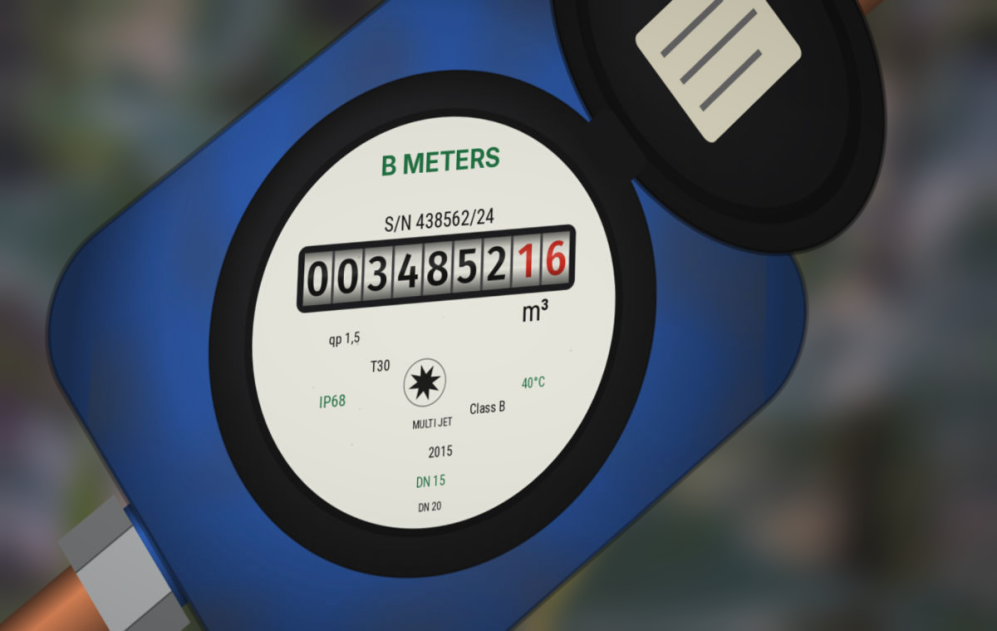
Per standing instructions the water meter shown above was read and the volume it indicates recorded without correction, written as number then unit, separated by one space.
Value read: 34852.16 m³
